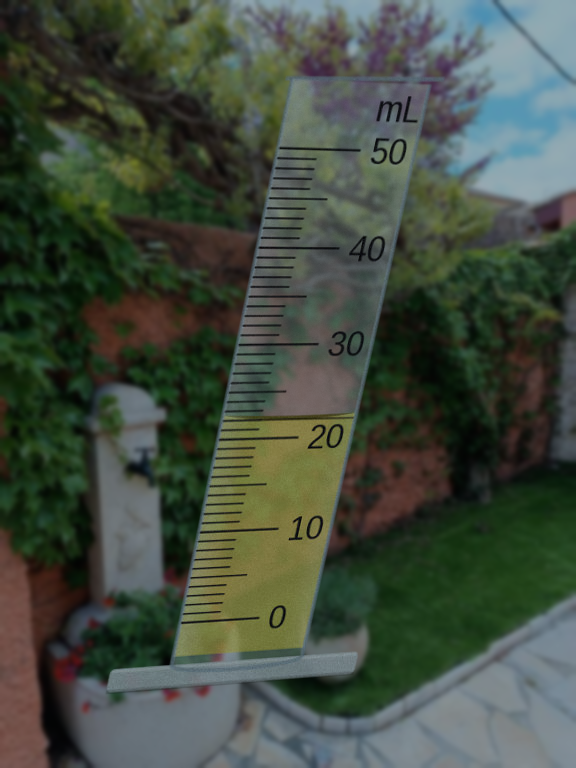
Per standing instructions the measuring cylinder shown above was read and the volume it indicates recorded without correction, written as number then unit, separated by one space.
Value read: 22 mL
